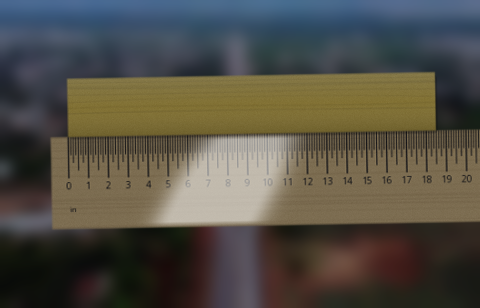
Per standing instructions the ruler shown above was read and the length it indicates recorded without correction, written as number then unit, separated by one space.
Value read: 18.5 in
